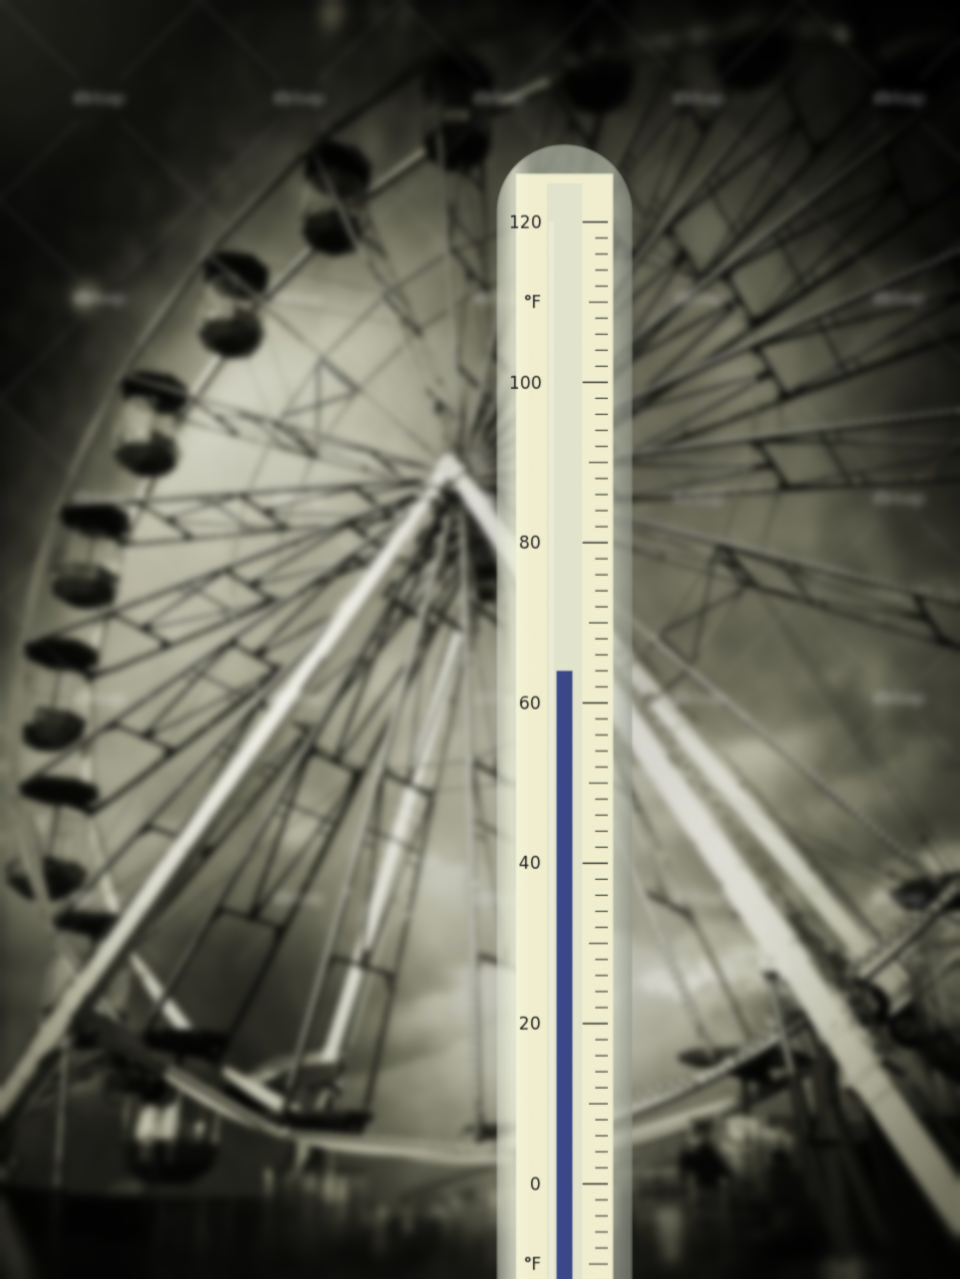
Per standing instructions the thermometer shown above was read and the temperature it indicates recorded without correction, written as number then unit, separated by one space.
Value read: 64 °F
